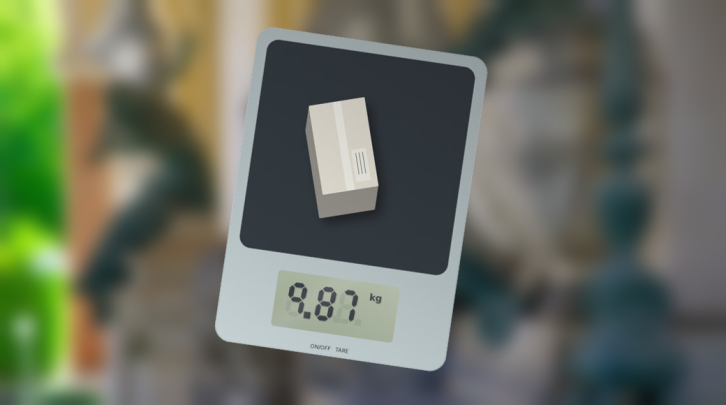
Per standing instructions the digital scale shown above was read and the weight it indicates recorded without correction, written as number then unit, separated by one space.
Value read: 9.87 kg
